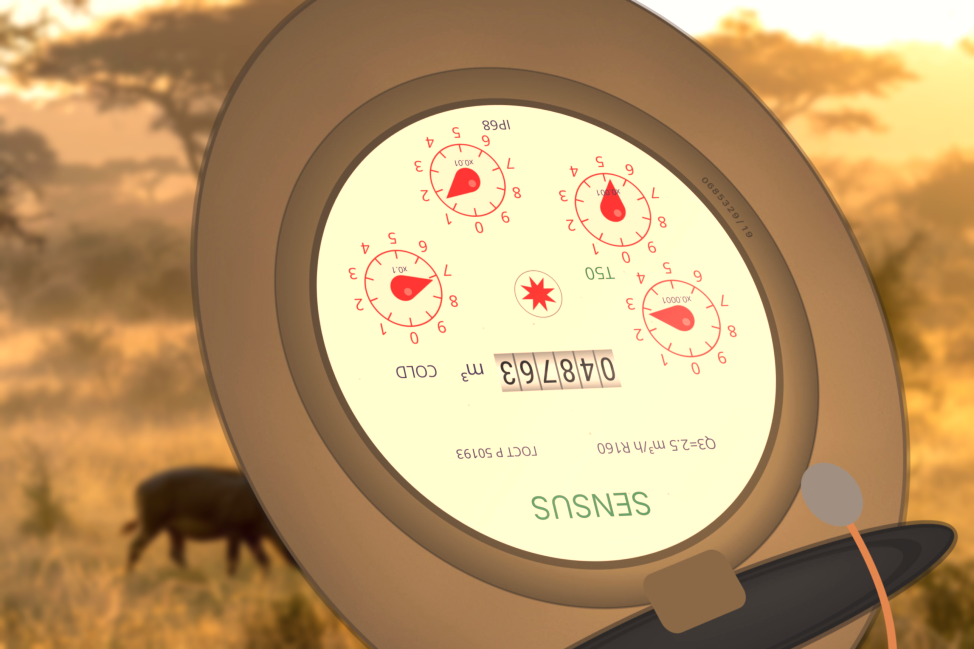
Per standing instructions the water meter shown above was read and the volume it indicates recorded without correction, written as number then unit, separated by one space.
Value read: 48763.7152 m³
